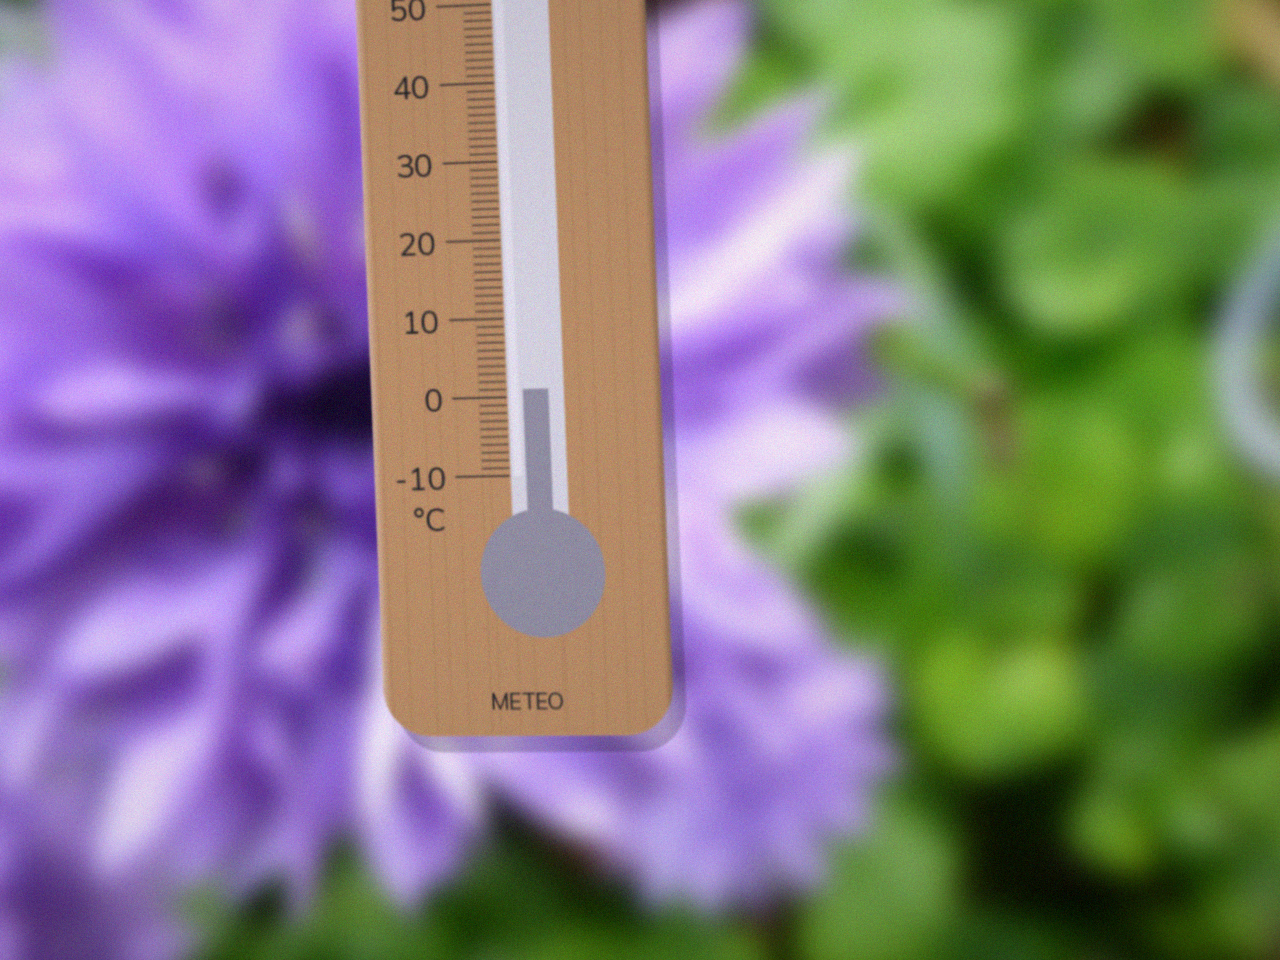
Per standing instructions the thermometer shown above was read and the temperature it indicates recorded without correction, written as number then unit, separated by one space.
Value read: 1 °C
